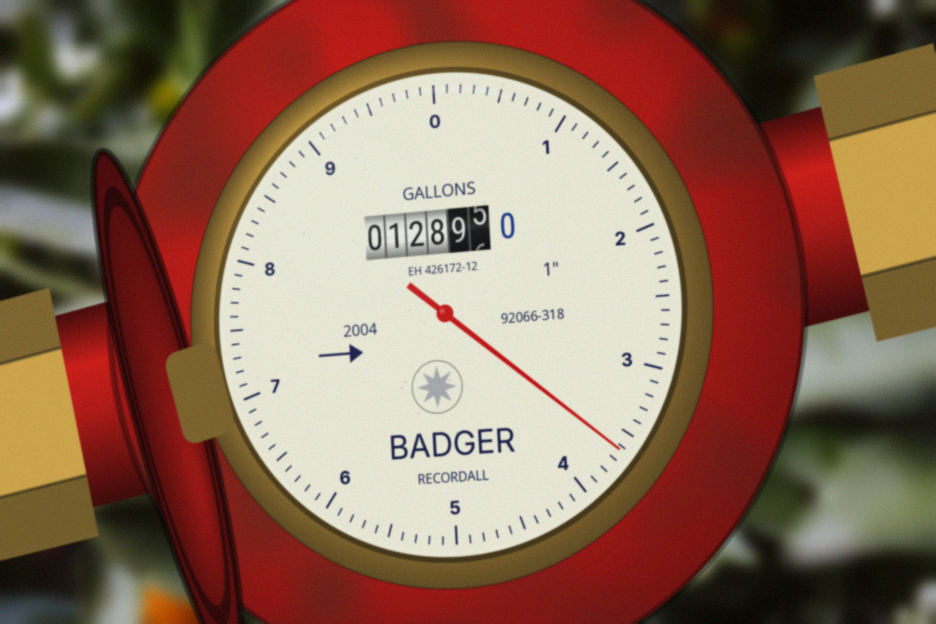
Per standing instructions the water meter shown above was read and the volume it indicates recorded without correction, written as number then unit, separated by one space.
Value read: 128953.6 gal
